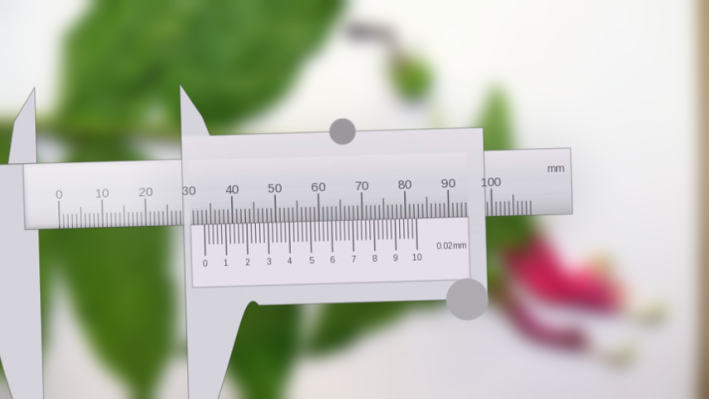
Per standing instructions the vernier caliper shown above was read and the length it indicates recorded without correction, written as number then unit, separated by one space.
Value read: 33.5 mm
